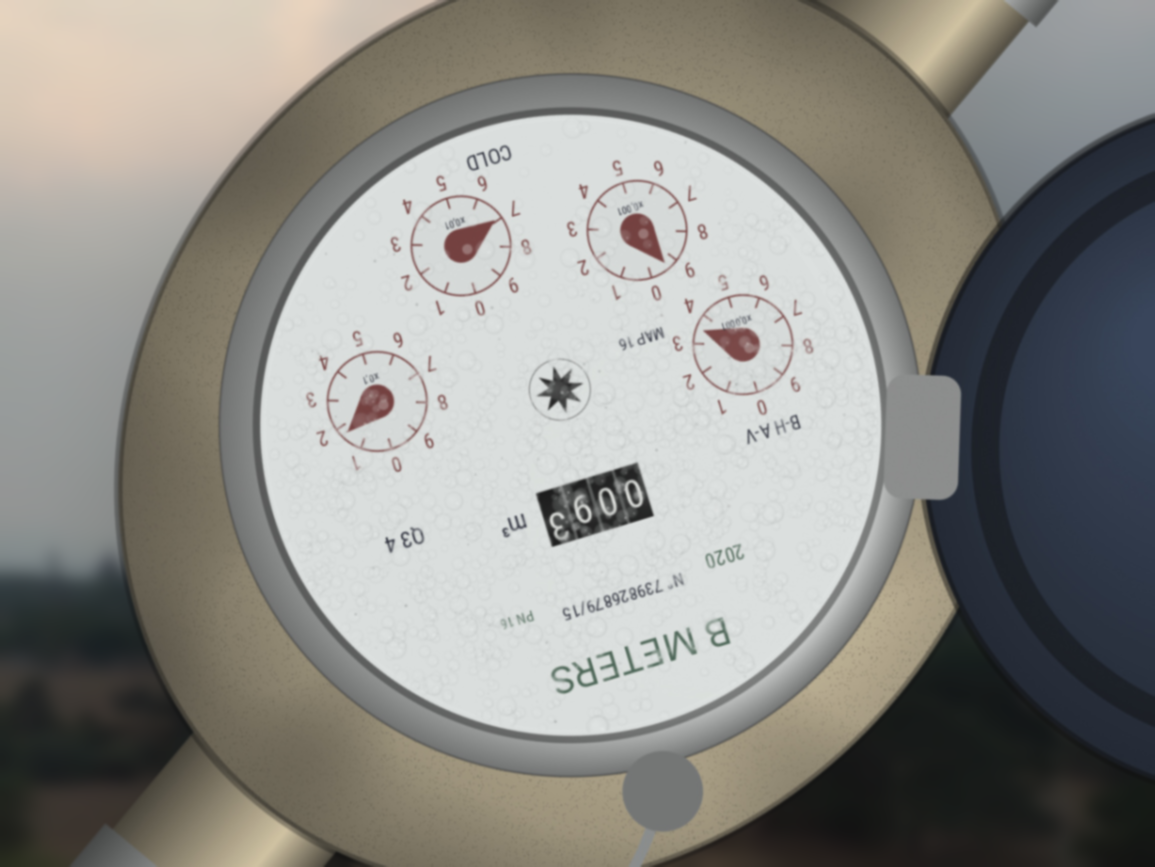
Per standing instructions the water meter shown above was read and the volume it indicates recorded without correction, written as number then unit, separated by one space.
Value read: 93.1693 m³
